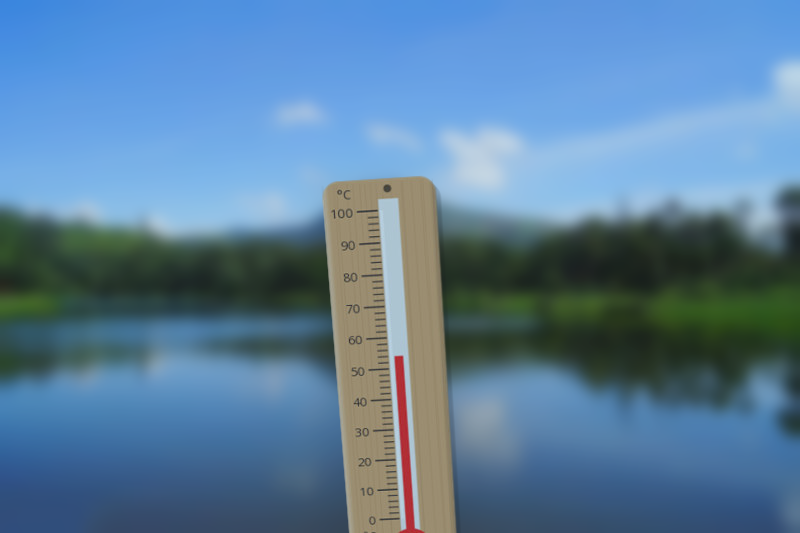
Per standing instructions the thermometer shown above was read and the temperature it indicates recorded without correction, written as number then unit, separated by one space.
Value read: 54 °C
